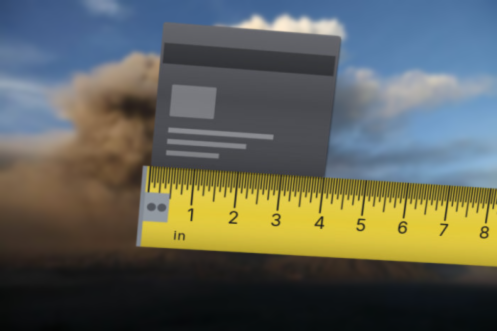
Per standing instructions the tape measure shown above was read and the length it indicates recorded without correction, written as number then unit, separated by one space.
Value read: 4 in
